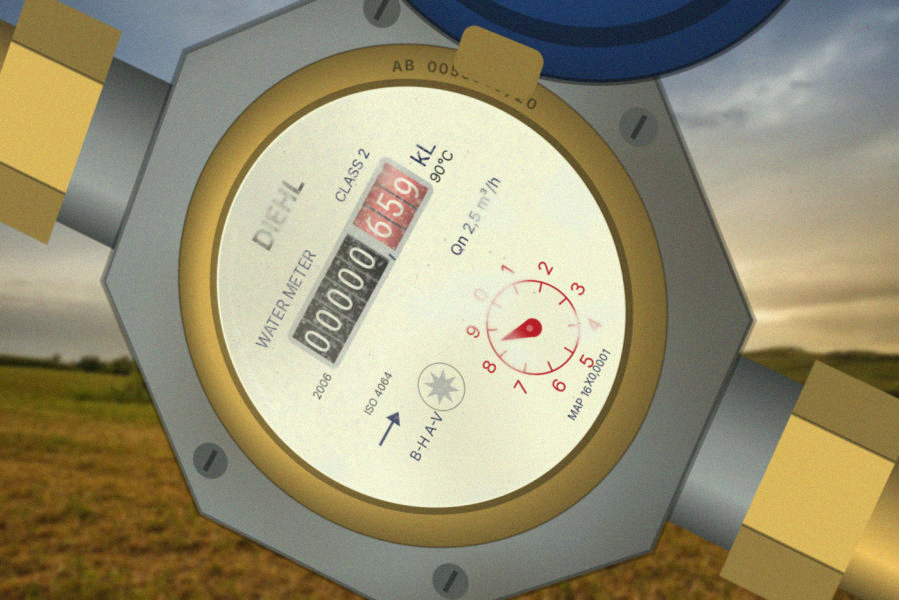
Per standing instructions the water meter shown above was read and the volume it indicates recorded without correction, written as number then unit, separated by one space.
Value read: 0.6588 kL
